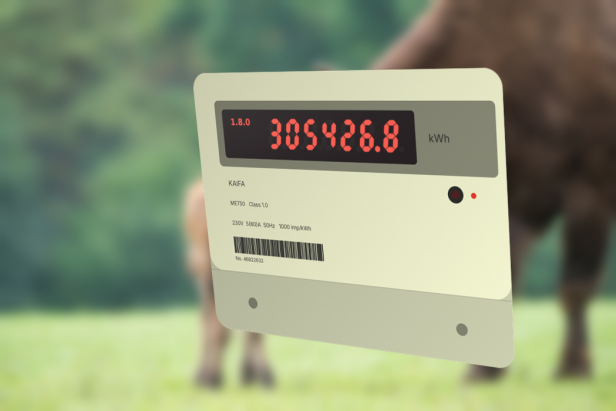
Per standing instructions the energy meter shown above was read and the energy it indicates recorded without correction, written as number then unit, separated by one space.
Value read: 305426.8 kWh
